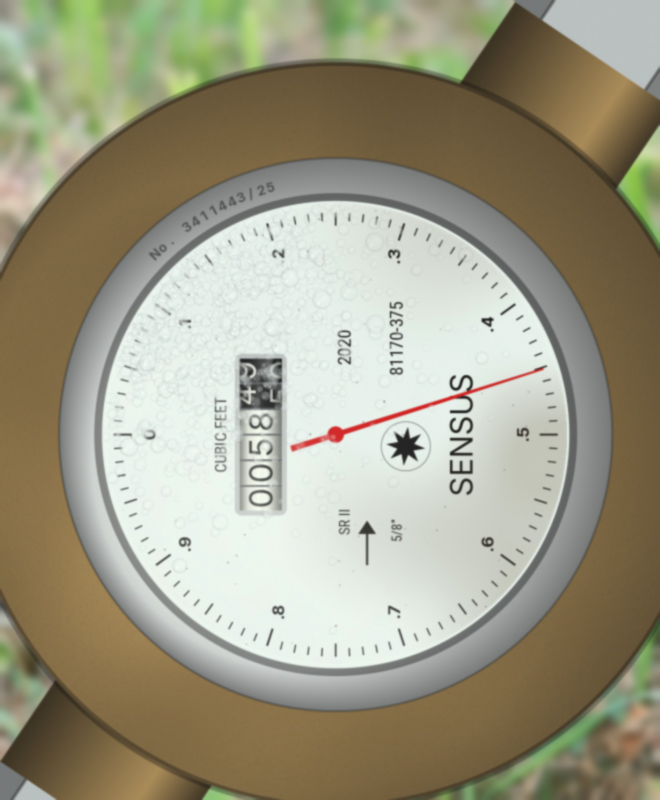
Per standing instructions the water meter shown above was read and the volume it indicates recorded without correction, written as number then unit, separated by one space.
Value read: 5849.45 ft³
